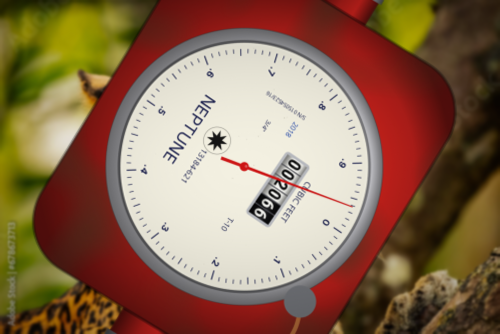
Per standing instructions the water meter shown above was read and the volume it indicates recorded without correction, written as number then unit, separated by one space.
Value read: 2065.96 ft³
